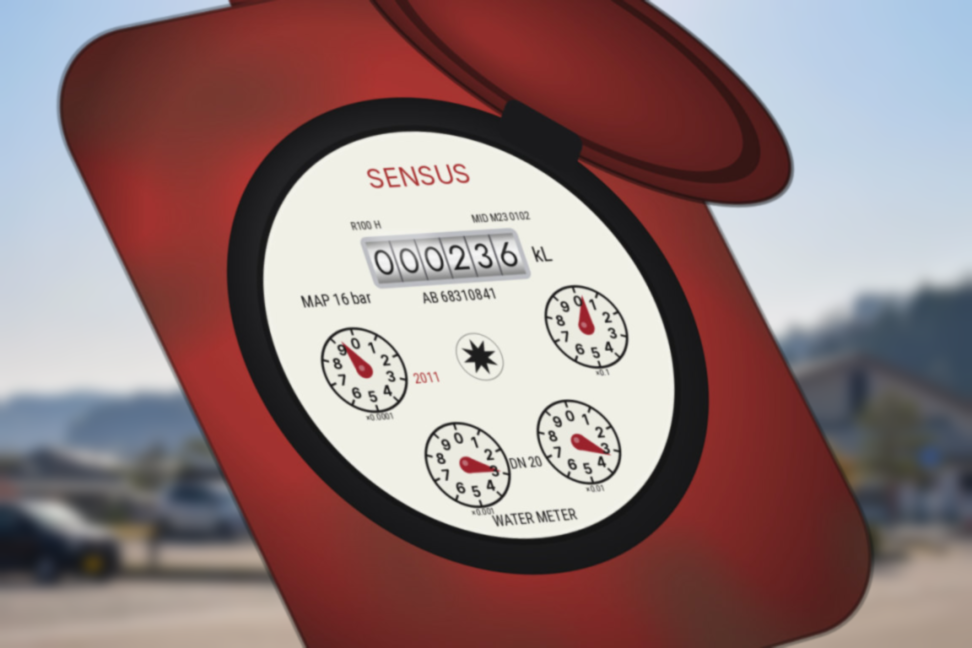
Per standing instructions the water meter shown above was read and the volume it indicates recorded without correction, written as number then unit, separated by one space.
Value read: 236.0329 kL
